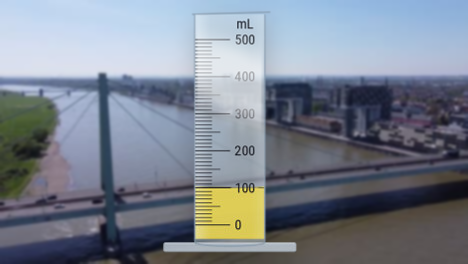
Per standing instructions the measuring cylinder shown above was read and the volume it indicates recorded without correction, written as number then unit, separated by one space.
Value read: 100 mL
